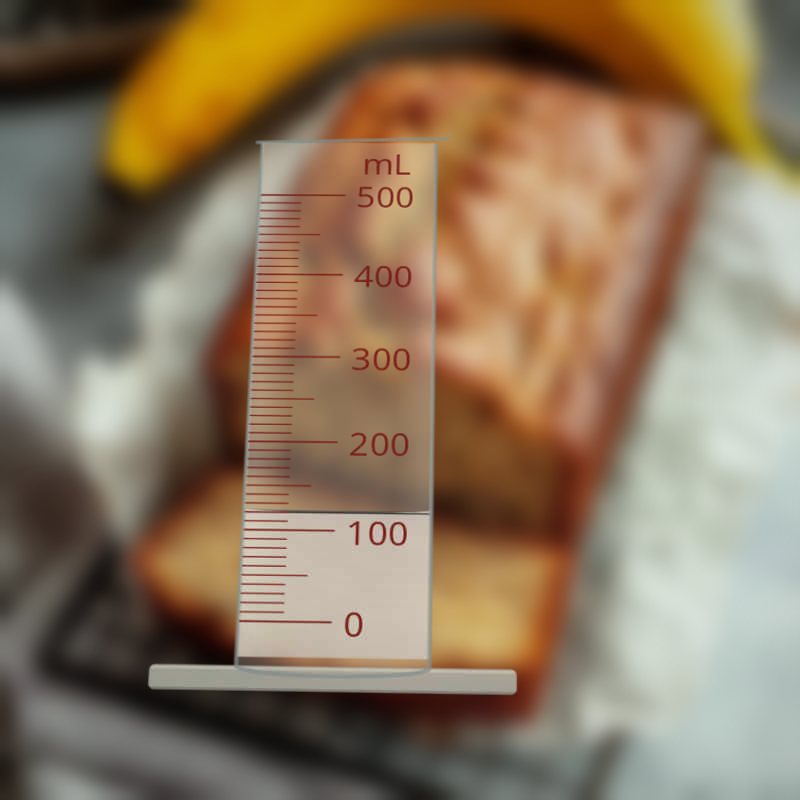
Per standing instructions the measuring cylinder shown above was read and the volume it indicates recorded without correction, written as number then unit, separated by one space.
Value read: 120 mL
